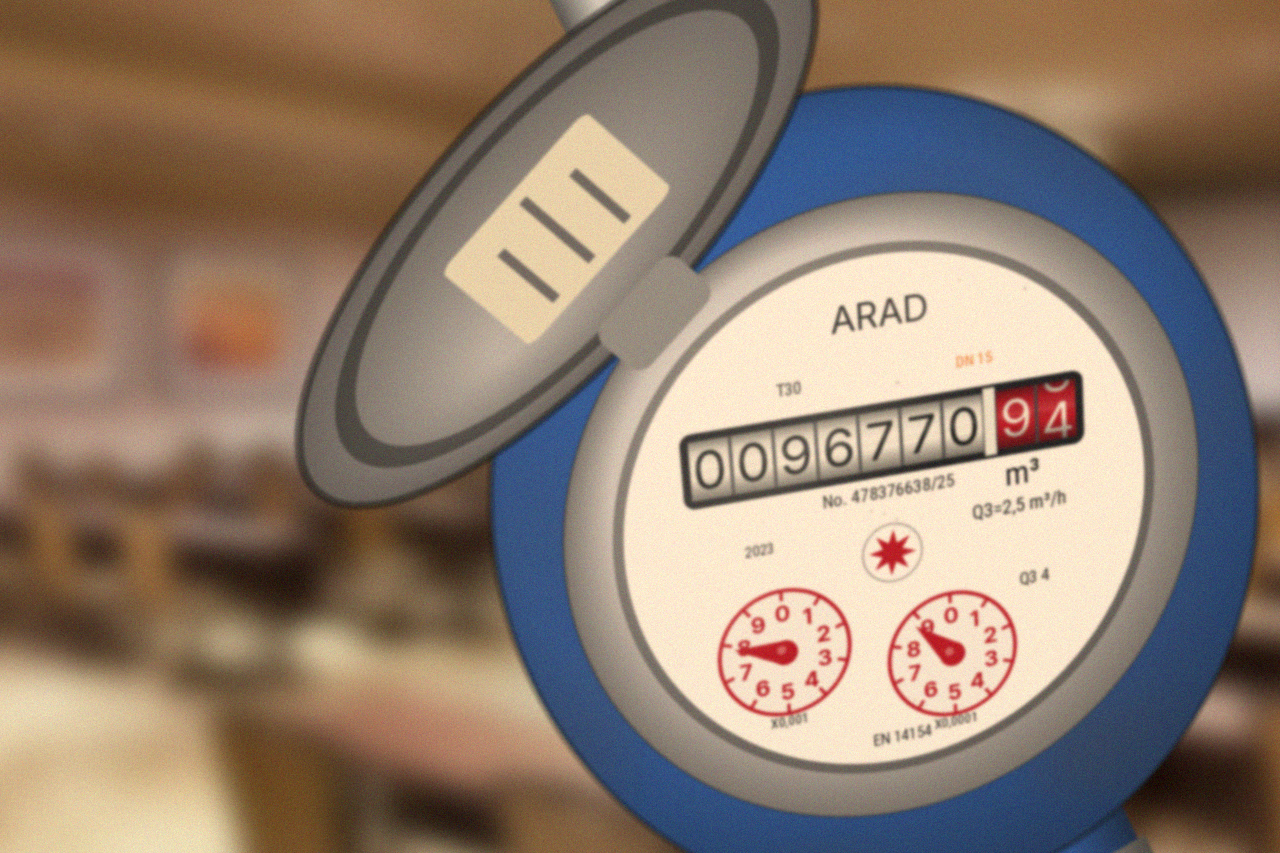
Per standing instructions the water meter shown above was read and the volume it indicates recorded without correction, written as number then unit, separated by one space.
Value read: 96770.9378 m³
